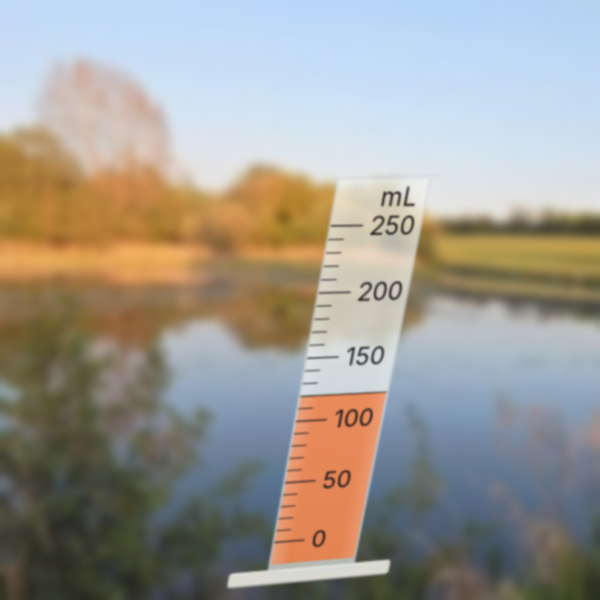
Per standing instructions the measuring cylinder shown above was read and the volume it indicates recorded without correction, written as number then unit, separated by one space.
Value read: 120 mL
